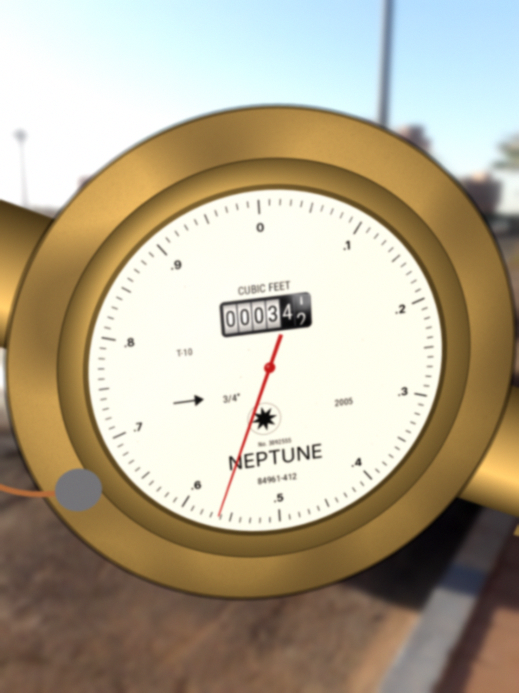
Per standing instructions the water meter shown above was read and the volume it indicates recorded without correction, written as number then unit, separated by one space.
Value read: 341.56 ft³
